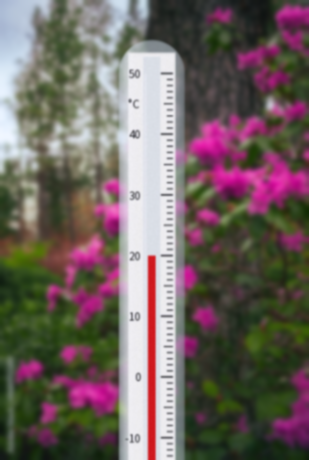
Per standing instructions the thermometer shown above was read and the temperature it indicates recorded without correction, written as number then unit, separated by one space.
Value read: 20 °C
